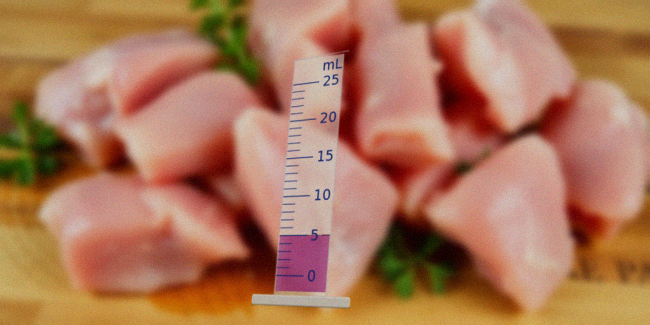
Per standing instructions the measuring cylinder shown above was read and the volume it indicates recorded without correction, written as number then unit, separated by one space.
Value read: 5 mL
